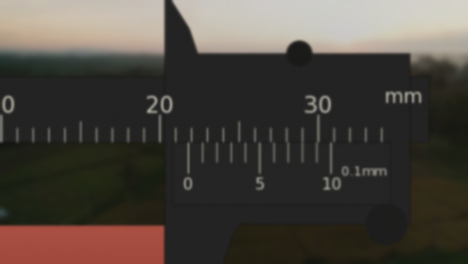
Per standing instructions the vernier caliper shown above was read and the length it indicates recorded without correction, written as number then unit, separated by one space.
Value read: 21.8 mm
